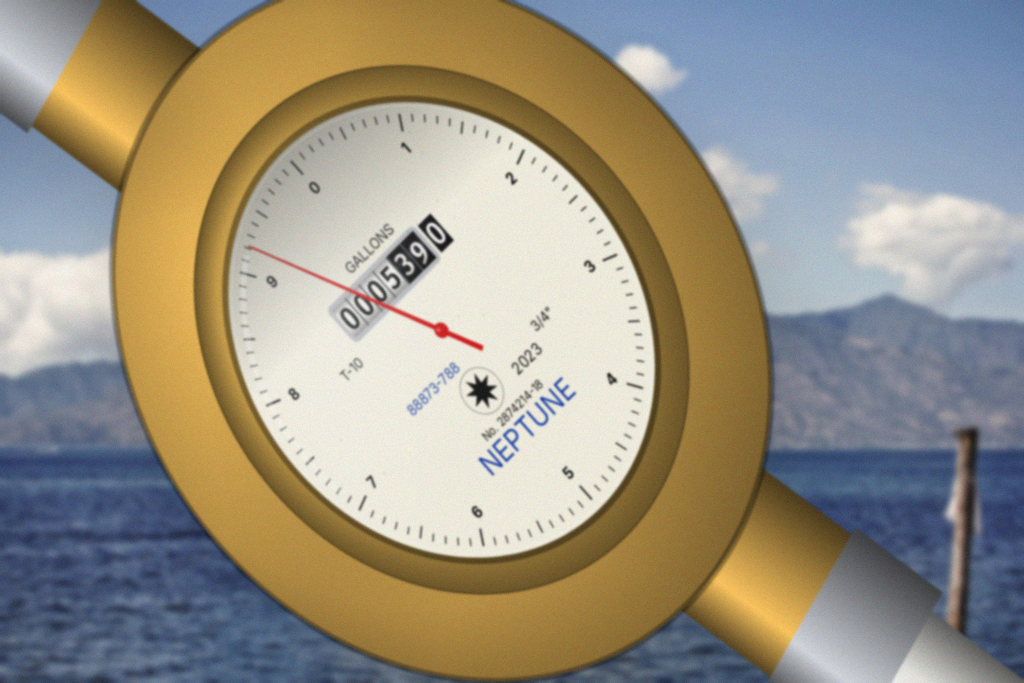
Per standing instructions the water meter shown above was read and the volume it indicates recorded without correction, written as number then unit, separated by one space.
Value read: 5389.2 gal
